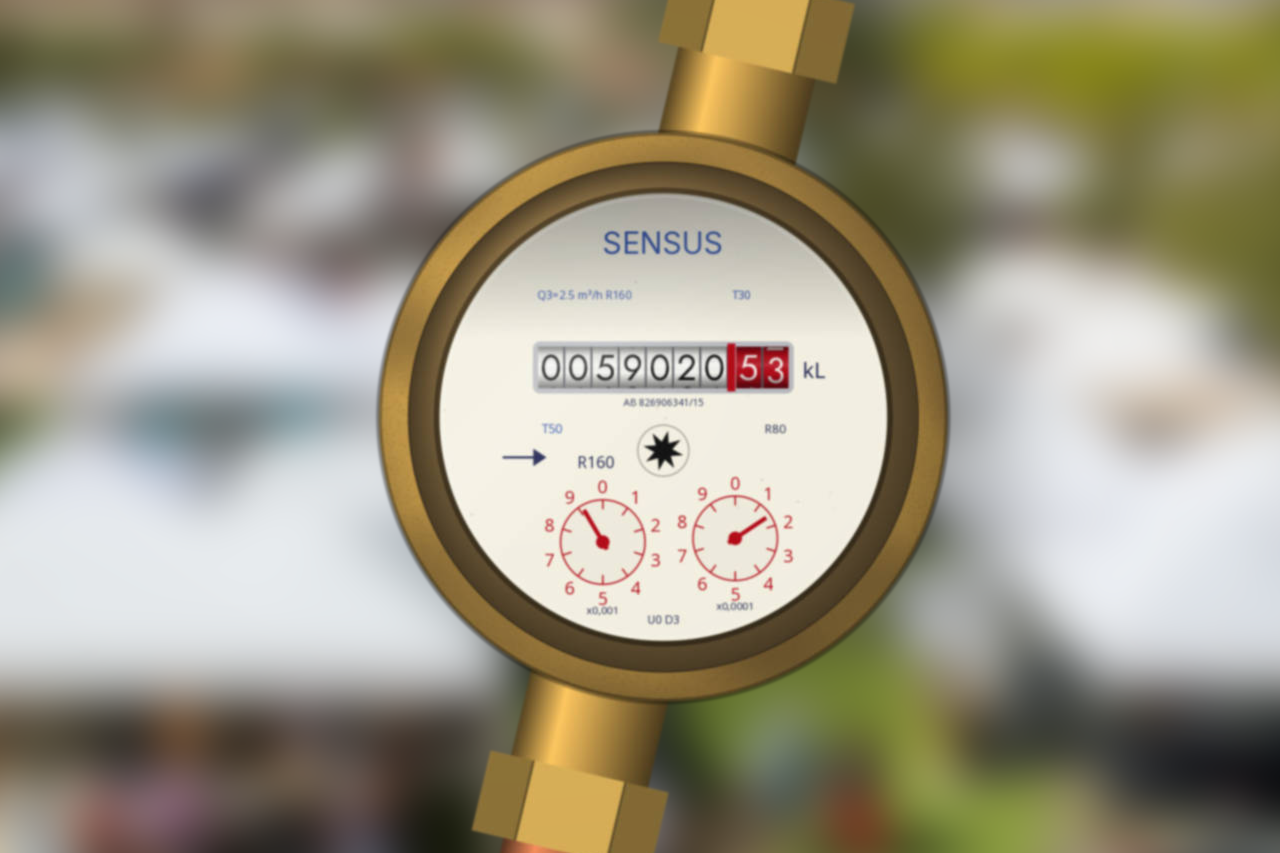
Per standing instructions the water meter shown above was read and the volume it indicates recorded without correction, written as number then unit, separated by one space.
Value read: 59020.5291 kL
